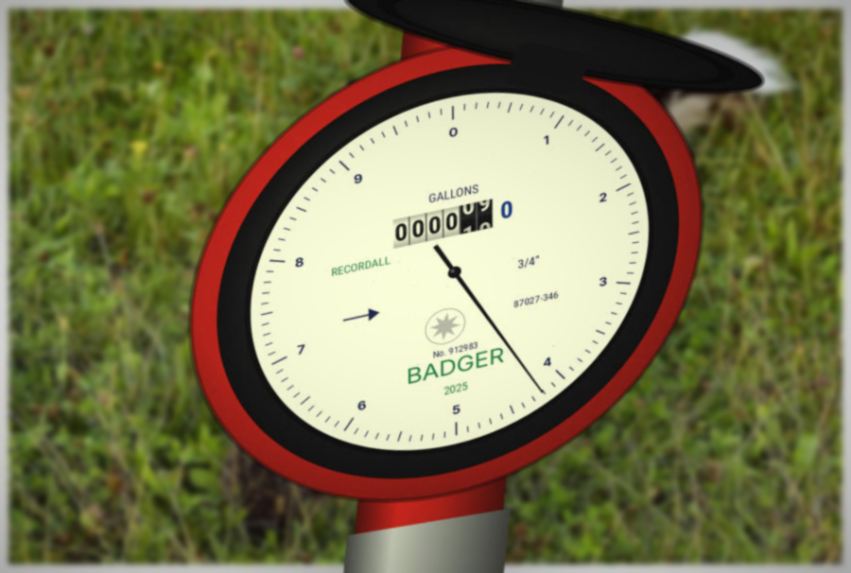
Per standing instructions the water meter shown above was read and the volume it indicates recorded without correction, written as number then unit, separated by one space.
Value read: 94.2 gal
